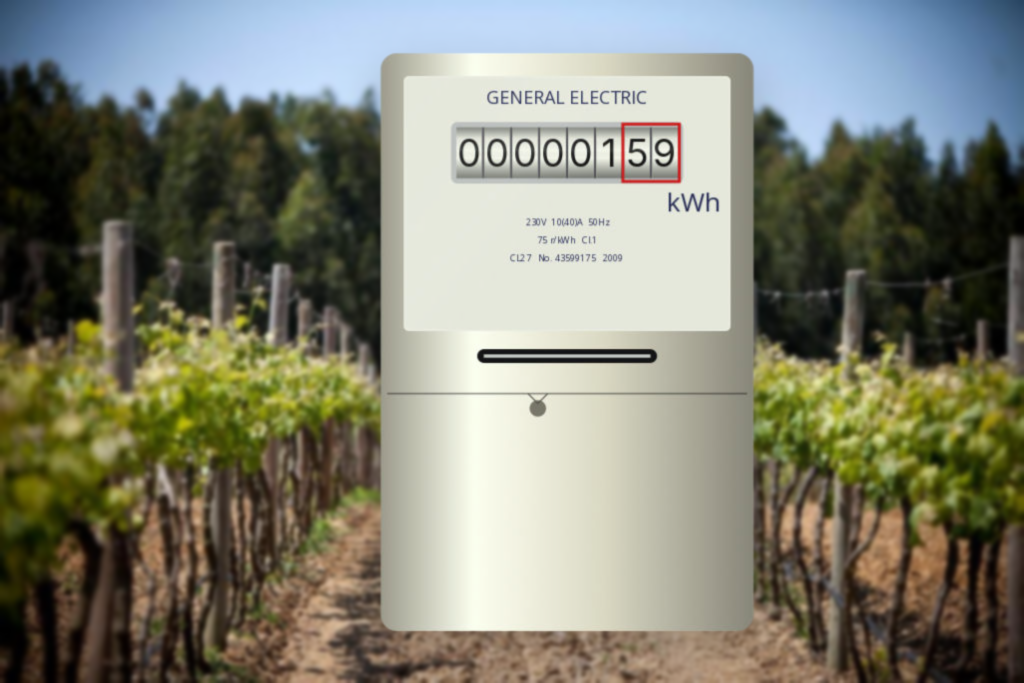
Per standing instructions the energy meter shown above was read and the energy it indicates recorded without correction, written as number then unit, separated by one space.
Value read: 1.59 kWh
